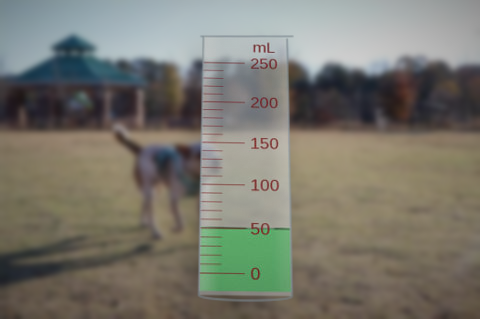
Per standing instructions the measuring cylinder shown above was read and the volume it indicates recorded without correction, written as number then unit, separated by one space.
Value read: 50 mL
